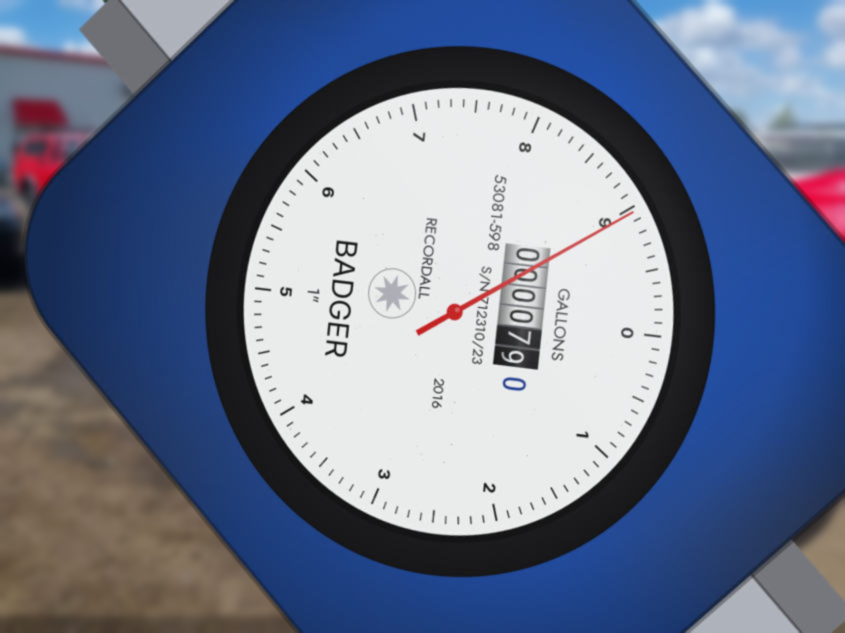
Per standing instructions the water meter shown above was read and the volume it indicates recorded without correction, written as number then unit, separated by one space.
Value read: 789.0 gal
